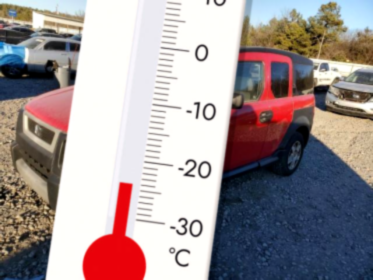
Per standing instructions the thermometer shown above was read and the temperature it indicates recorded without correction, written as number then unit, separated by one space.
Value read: -24 °C
